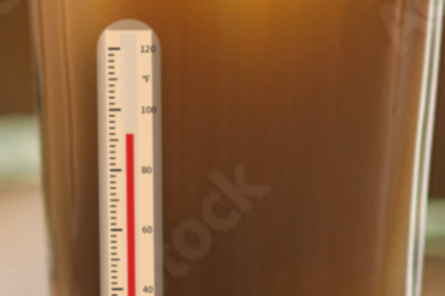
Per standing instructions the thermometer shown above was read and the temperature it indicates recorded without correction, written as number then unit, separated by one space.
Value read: 92 °F
